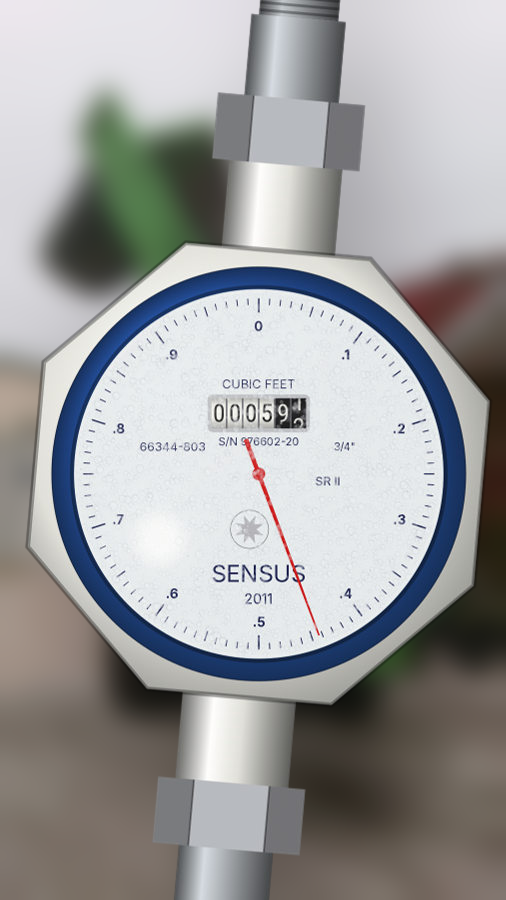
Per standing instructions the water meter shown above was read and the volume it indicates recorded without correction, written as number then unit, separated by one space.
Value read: 591.44 ft³
